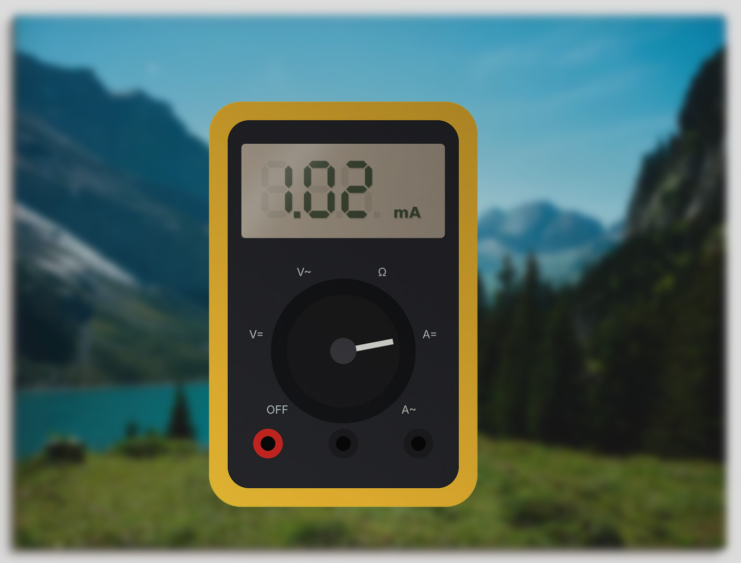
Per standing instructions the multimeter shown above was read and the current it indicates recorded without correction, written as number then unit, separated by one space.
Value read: 1.02 mA
